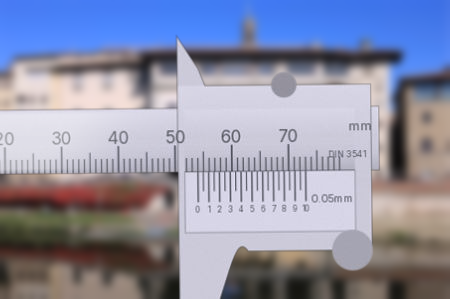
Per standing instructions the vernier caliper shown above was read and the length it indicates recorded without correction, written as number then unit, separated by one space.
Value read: 54.0 mm
